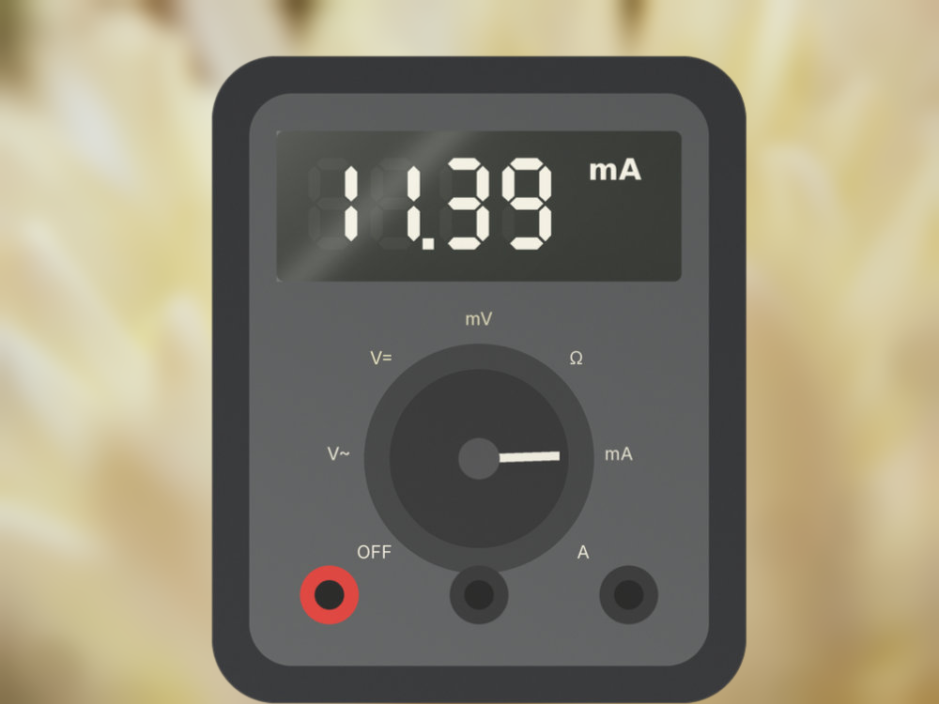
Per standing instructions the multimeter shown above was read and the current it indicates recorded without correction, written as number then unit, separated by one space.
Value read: 11.39 mA
